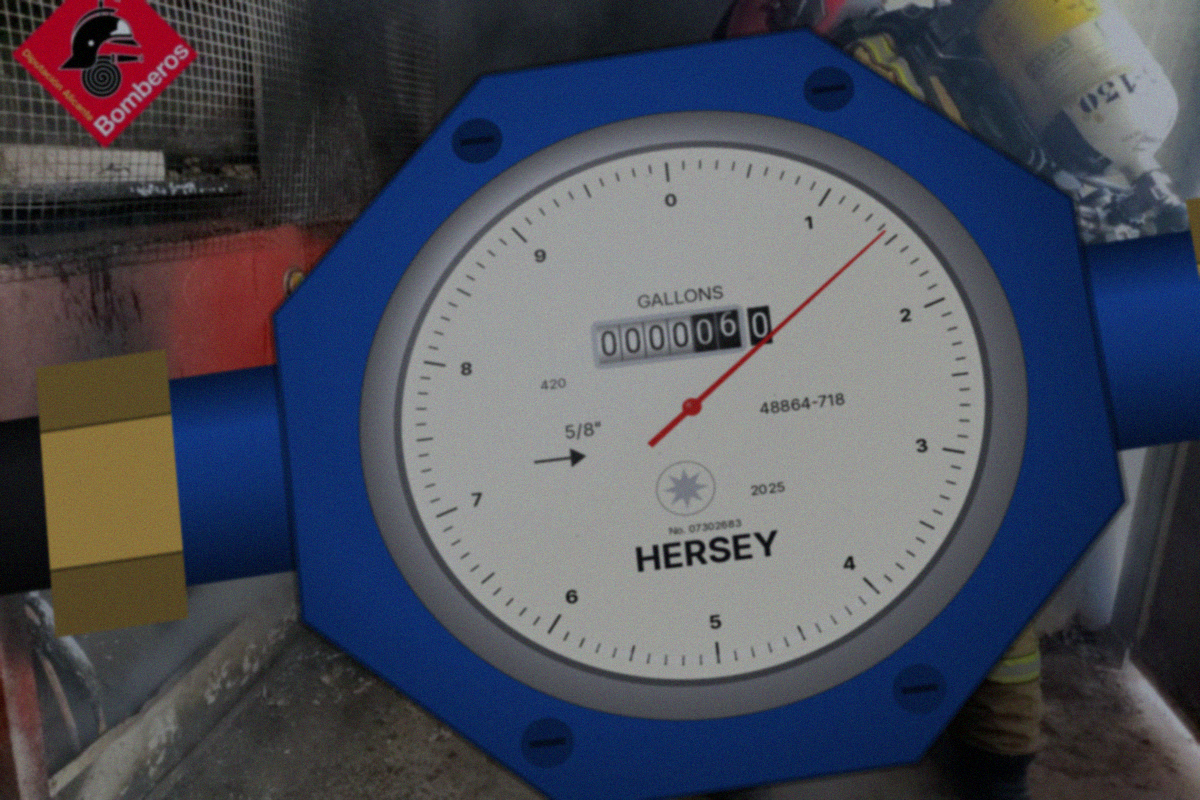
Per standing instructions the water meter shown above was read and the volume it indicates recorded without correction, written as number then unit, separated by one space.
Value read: 61.4 gal
